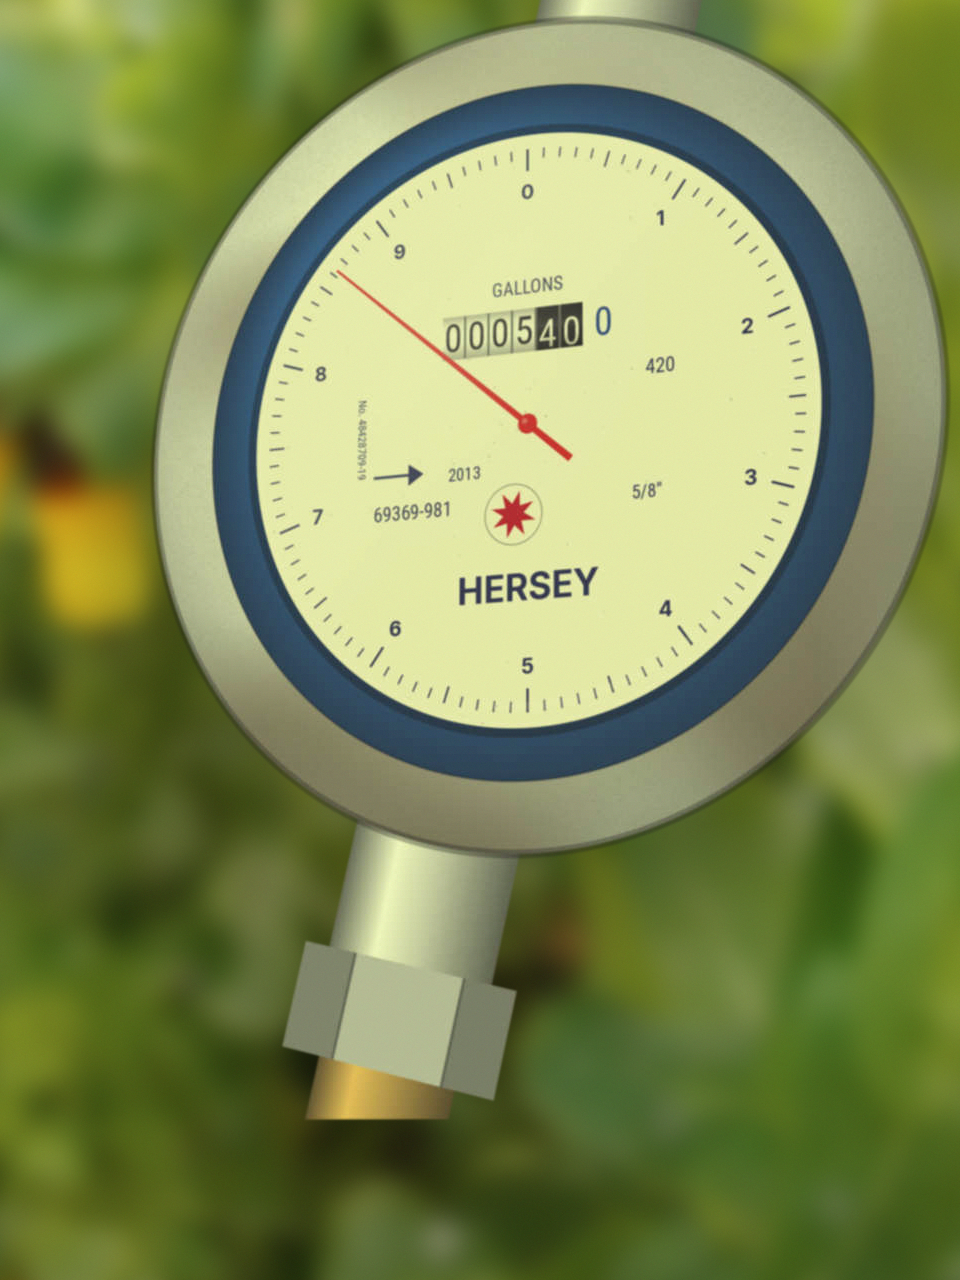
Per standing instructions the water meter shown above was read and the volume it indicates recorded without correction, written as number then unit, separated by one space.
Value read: 5398.6 gal
